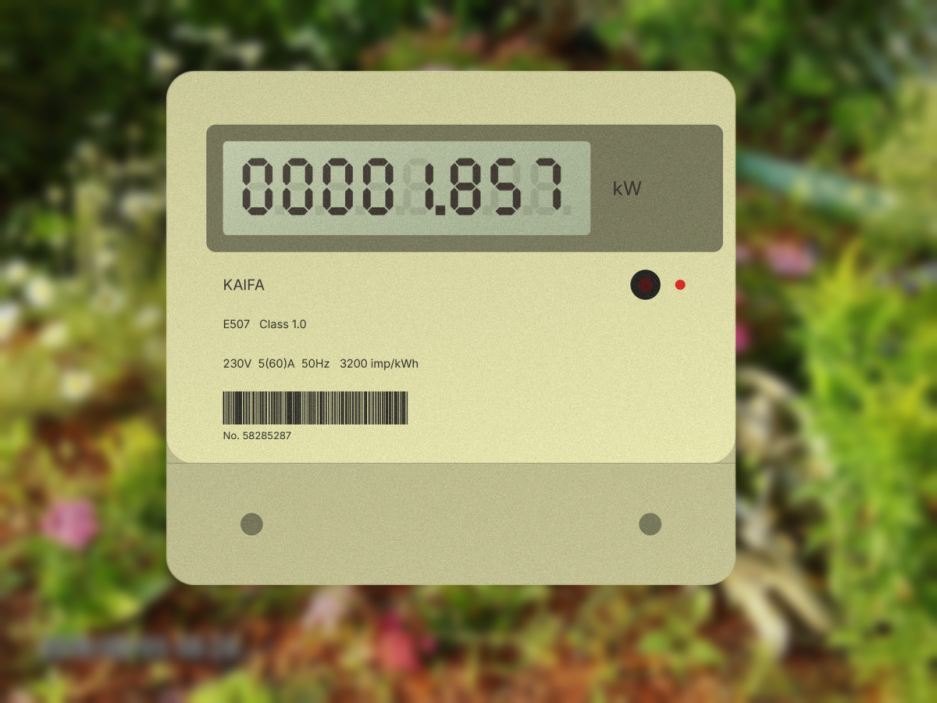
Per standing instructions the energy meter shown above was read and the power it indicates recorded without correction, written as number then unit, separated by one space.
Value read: 1.857 kW
